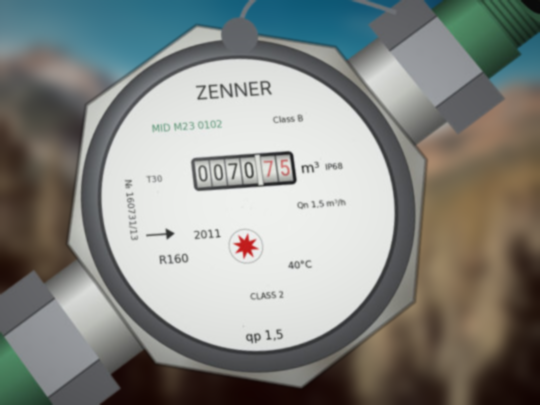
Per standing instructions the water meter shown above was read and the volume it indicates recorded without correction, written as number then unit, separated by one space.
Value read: 70.75 m³
